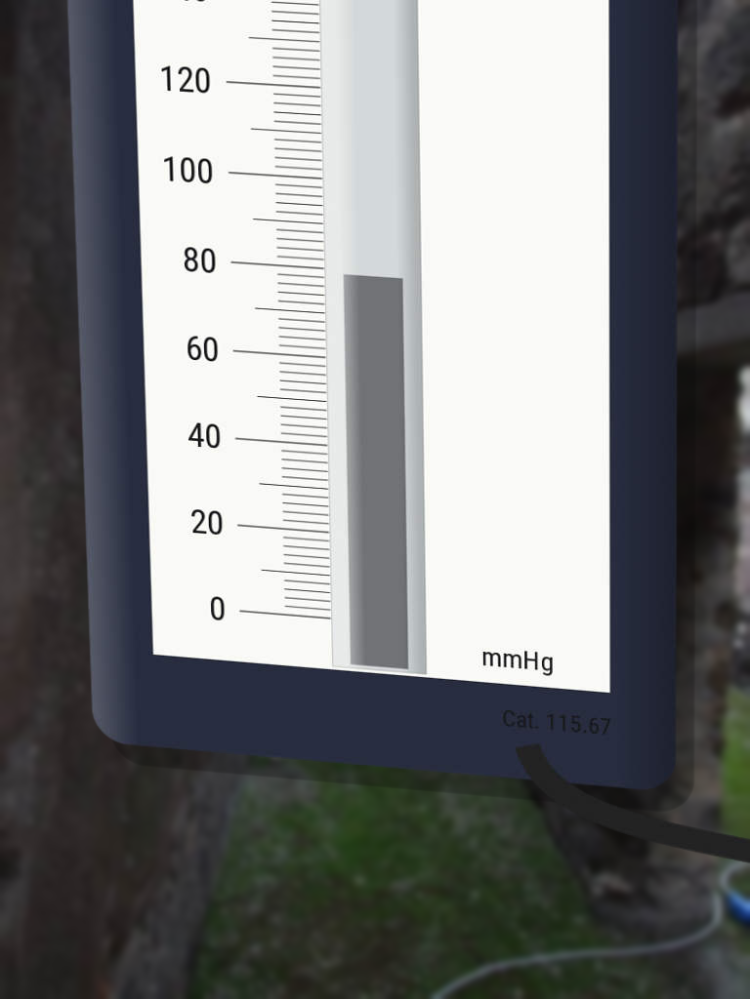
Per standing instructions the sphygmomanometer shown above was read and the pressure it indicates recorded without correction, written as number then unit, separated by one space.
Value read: 79 mmHg
